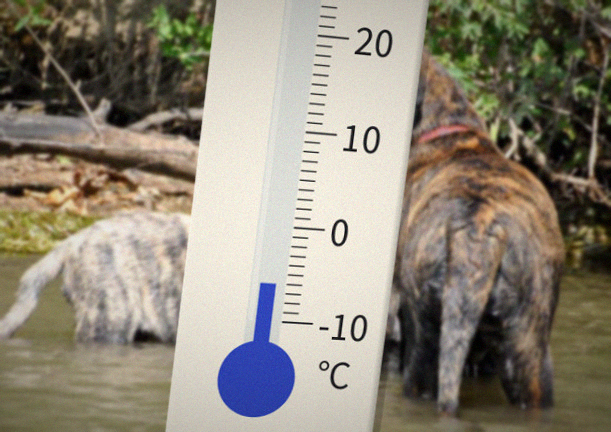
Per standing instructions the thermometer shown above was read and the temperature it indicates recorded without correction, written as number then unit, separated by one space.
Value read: -6 °C
